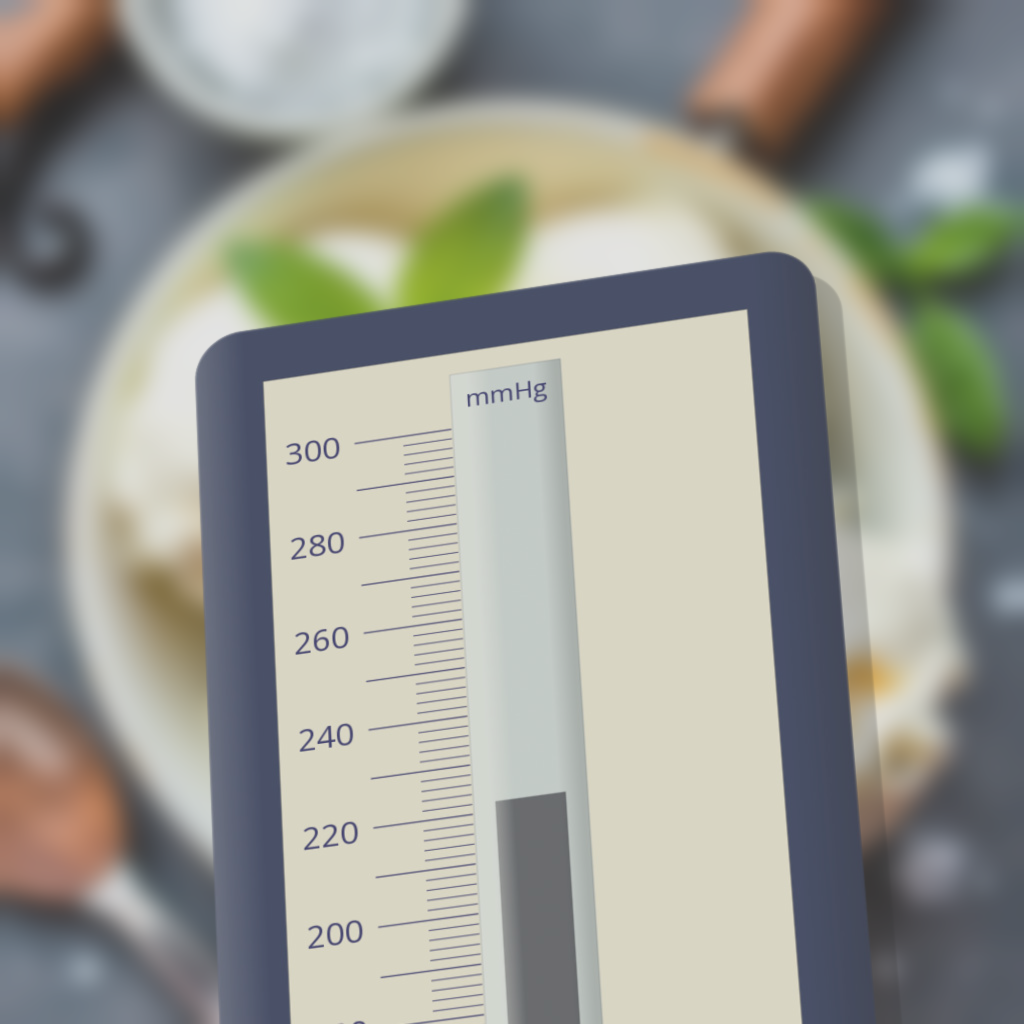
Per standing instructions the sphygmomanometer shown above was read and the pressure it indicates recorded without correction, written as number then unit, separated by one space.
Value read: 222 mmHg
